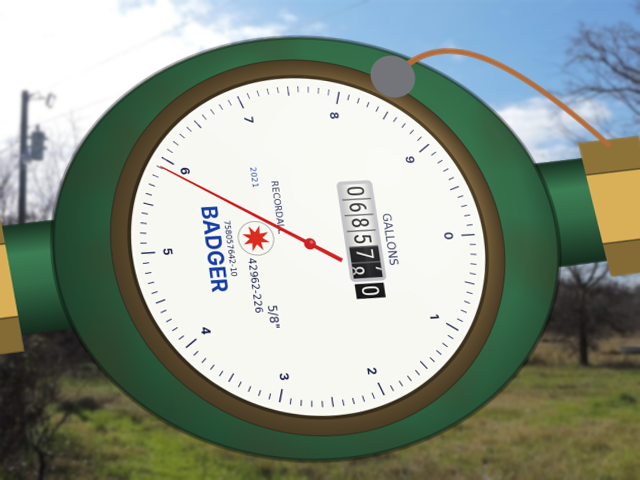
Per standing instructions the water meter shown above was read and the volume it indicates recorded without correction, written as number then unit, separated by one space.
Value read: 685775.9 gal
